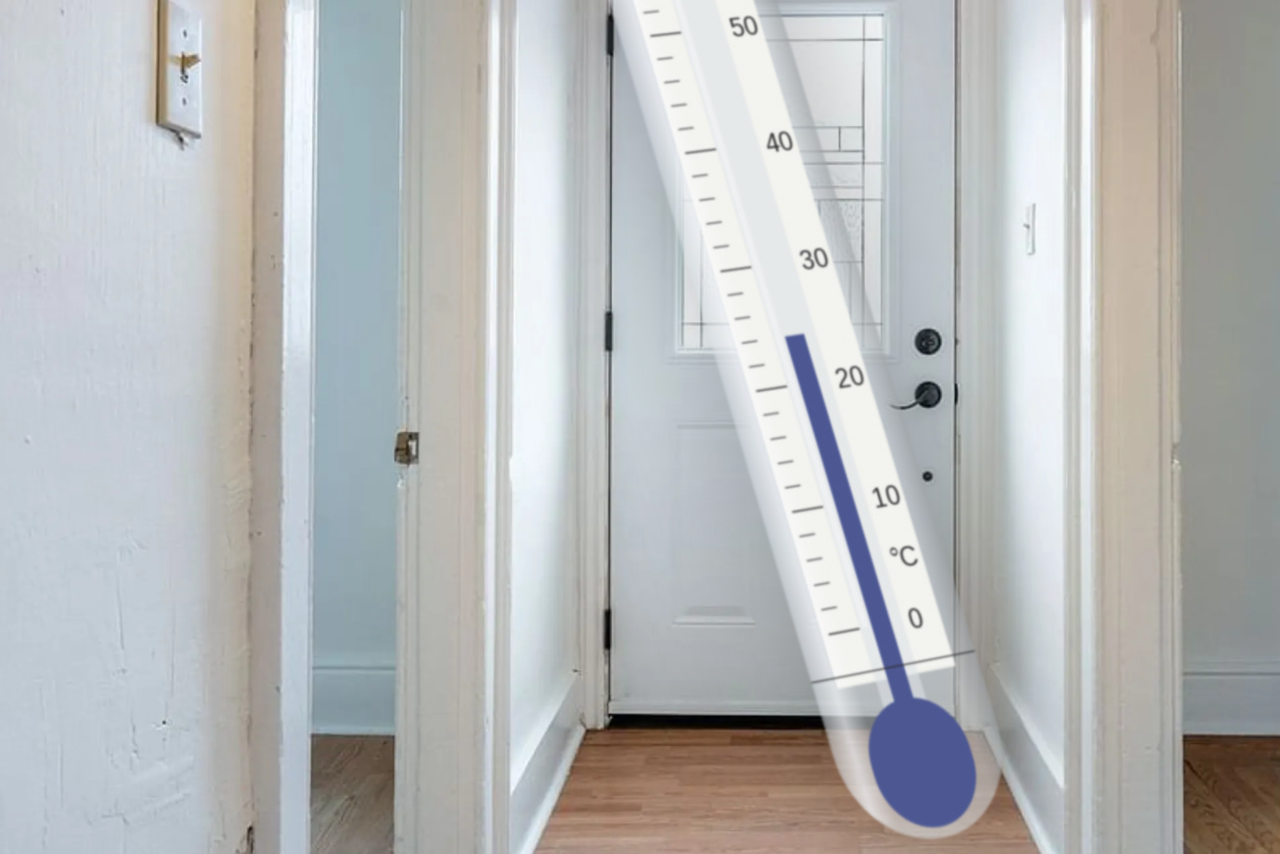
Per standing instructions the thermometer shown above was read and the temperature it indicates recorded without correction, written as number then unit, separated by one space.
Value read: 24 °C
